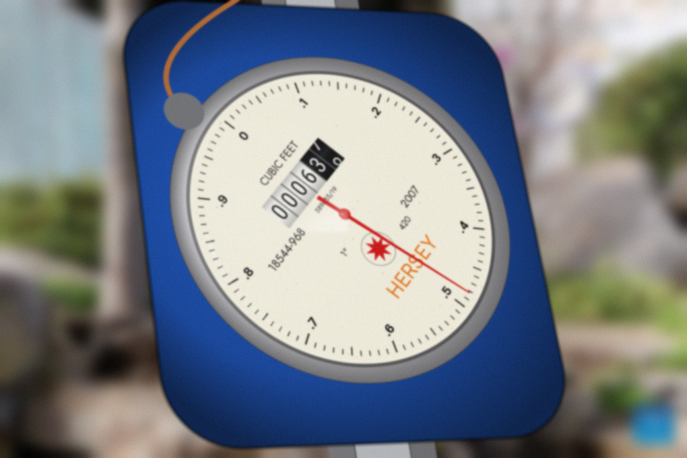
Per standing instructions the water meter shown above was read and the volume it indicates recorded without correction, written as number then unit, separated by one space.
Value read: 637.48 ft³
